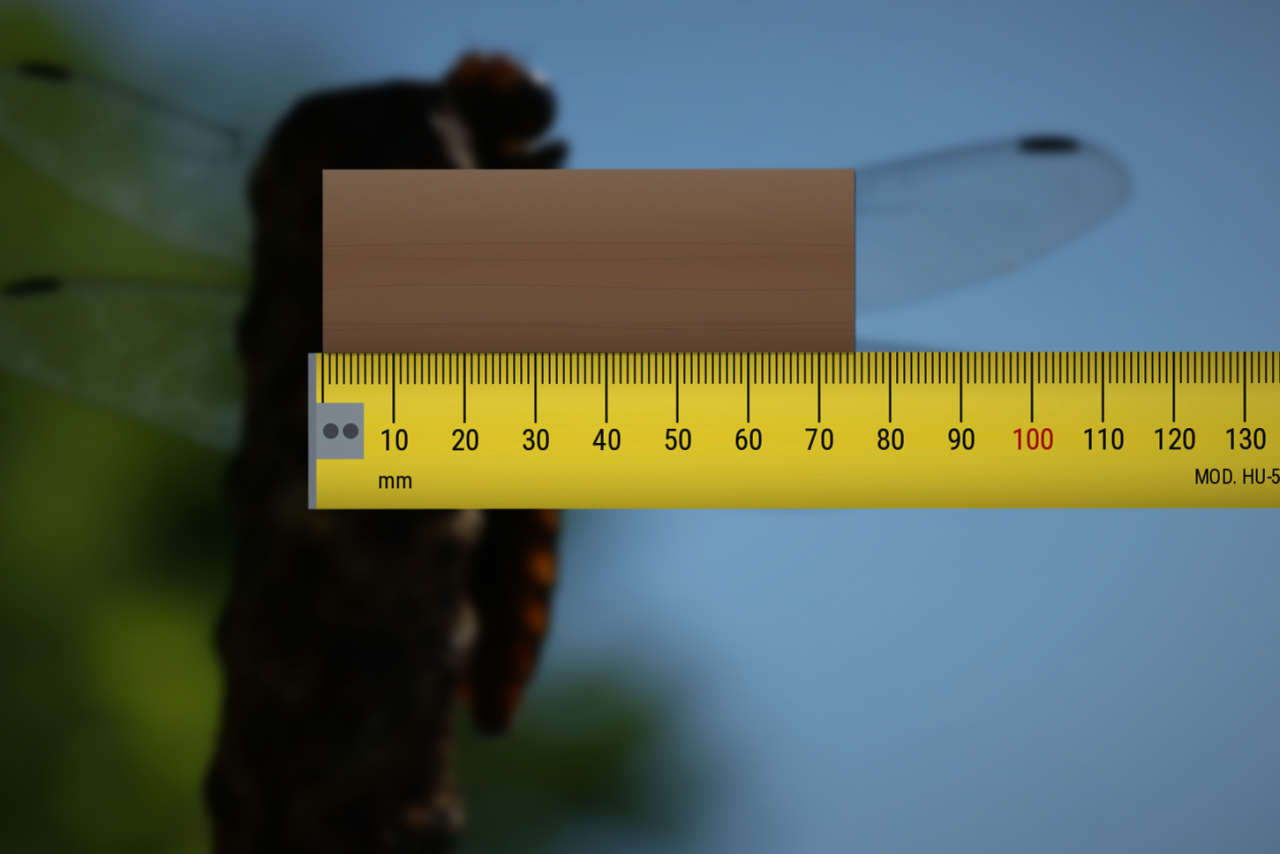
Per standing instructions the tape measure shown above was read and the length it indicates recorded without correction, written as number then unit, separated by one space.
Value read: 75 mm
